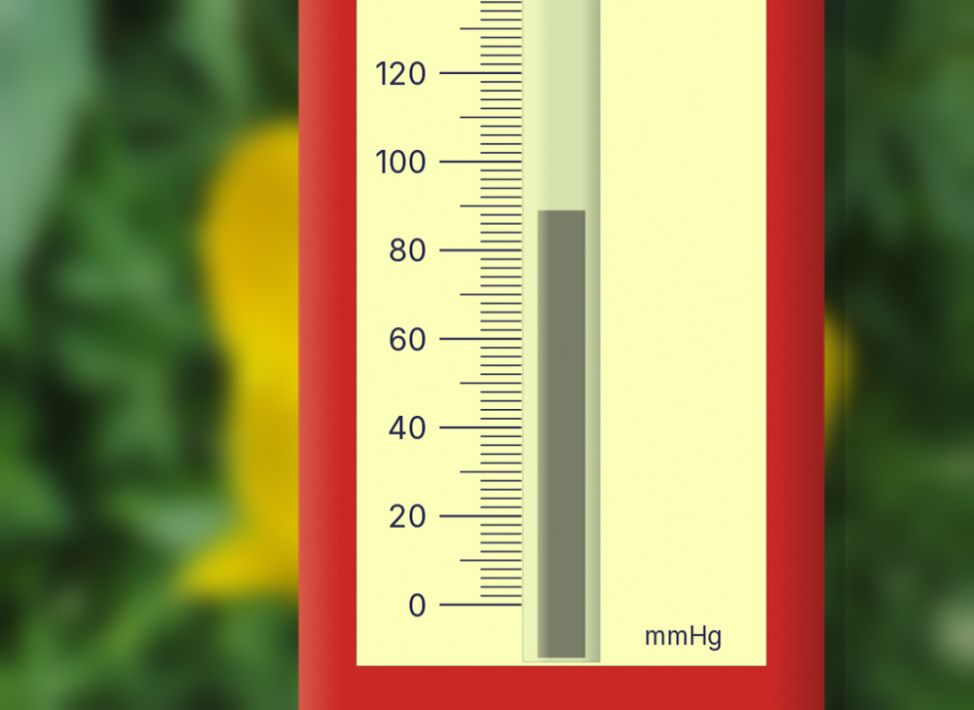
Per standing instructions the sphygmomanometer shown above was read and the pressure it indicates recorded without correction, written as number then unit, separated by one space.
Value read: 89 mmHg
